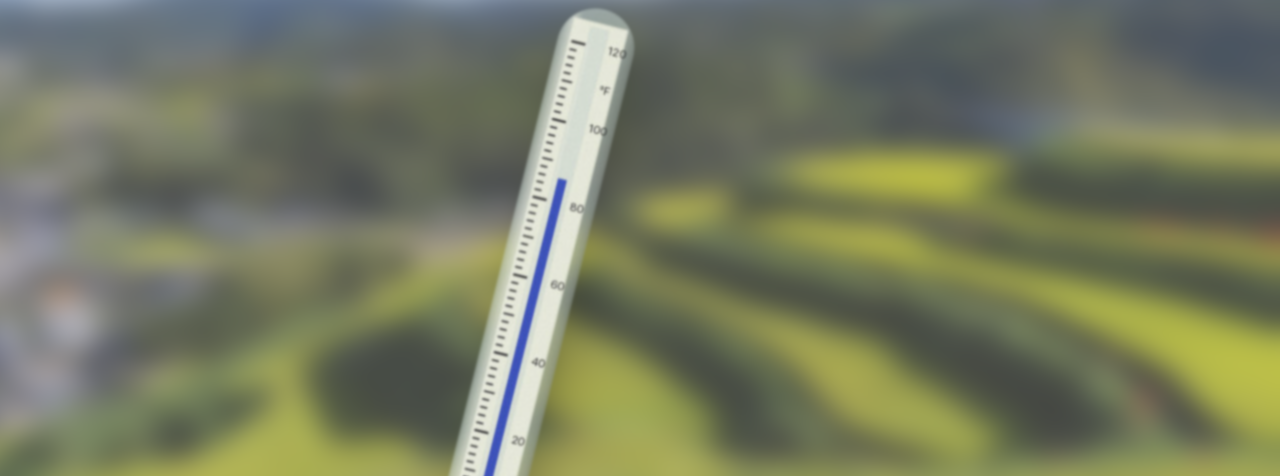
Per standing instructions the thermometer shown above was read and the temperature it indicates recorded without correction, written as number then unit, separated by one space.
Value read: 86 °F
